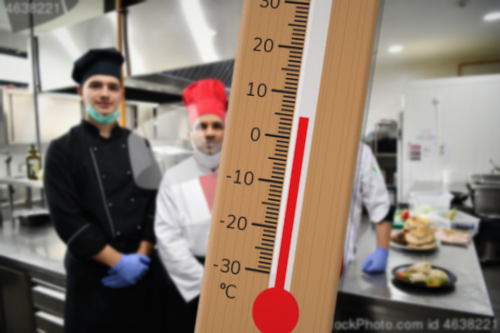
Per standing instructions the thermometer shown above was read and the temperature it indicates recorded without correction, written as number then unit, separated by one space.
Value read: 5 °C
